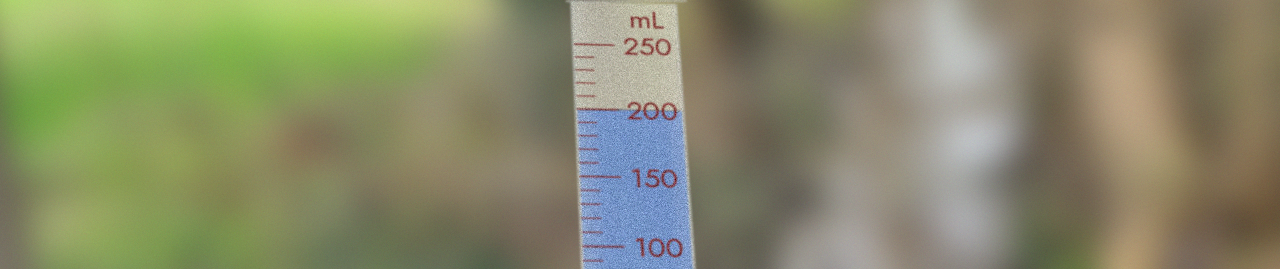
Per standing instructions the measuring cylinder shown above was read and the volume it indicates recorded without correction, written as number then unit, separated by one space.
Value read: 200 mL
